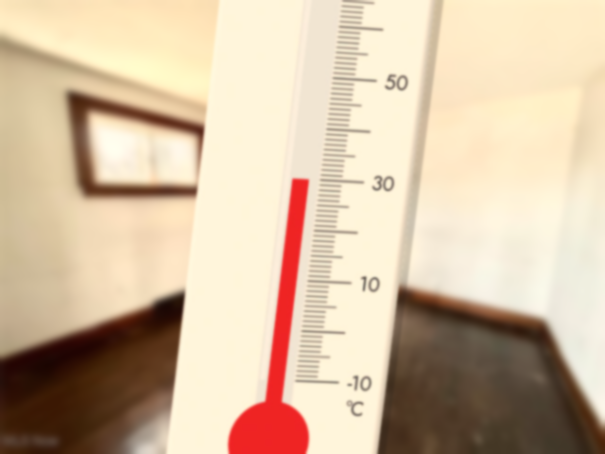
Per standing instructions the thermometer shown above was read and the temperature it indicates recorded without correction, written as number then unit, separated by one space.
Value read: 30 °C
